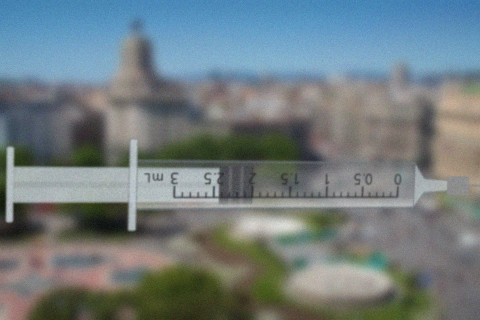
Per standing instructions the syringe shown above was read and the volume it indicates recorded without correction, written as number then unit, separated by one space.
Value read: 2 mL
